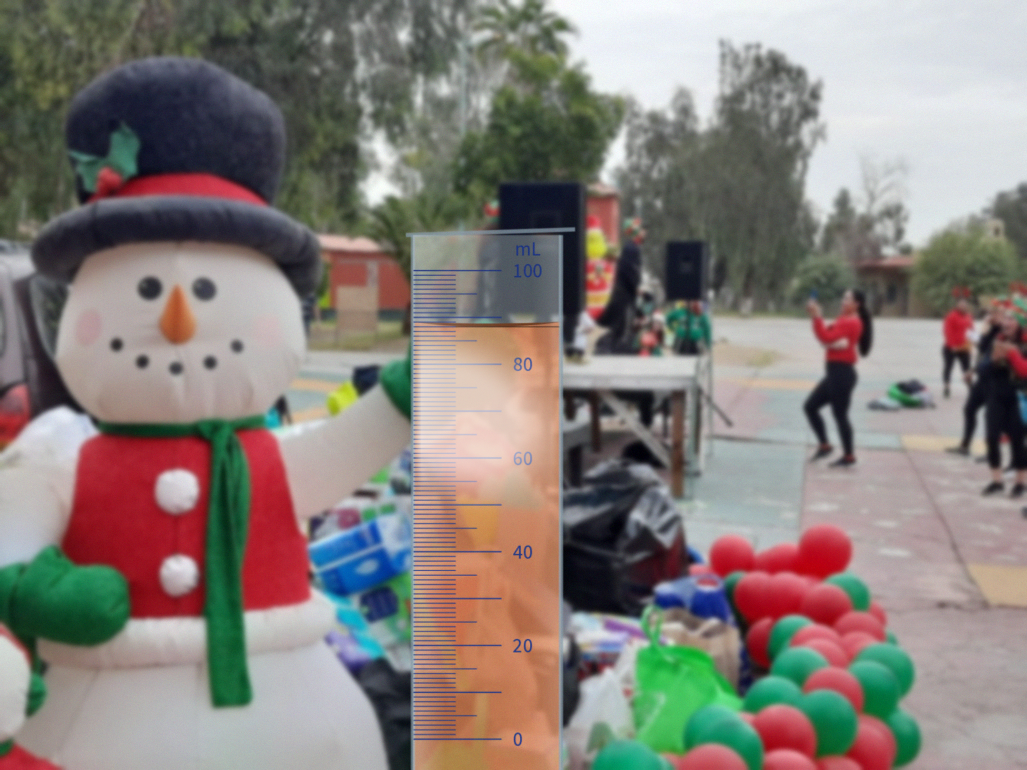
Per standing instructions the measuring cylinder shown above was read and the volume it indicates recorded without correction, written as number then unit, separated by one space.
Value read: 88 mL
